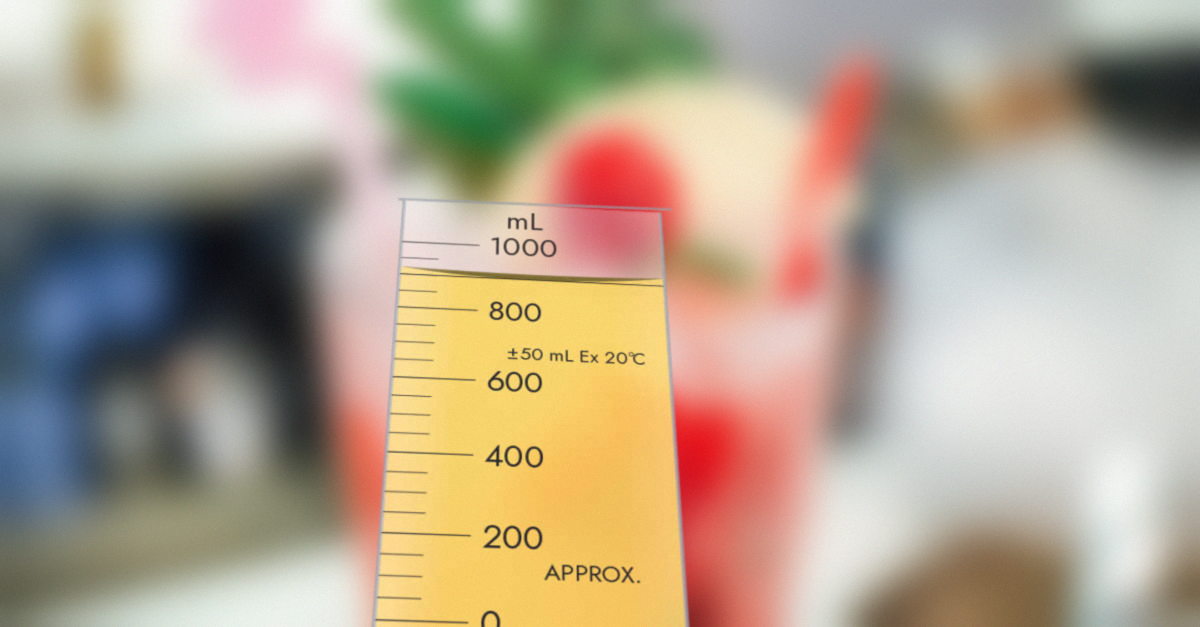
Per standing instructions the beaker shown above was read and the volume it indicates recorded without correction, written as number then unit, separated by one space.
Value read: 900 mL
